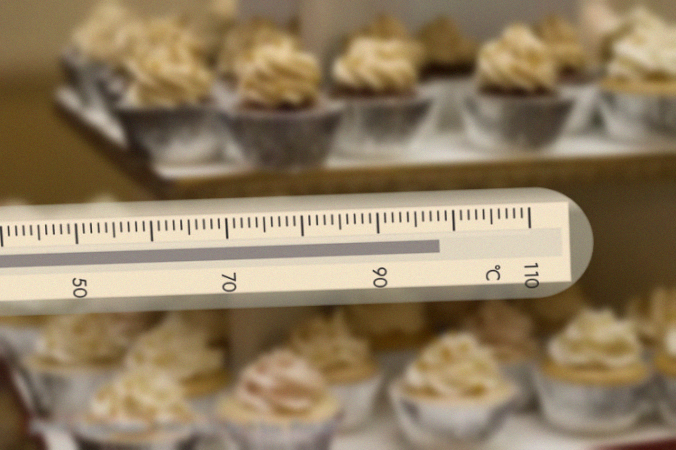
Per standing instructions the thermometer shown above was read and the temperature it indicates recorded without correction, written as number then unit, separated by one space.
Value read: 98 °C
